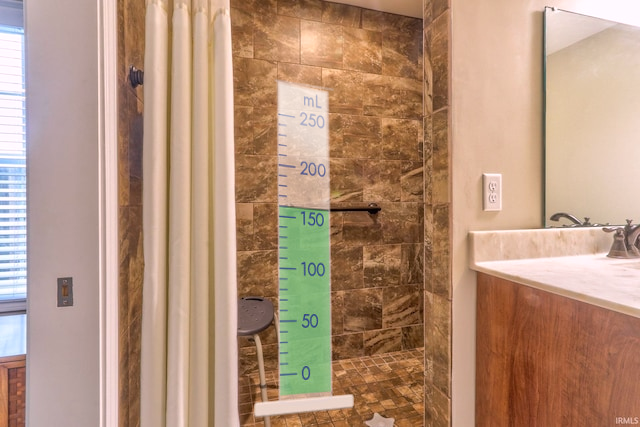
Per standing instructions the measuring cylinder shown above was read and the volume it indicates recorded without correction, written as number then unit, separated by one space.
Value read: 160 mL
